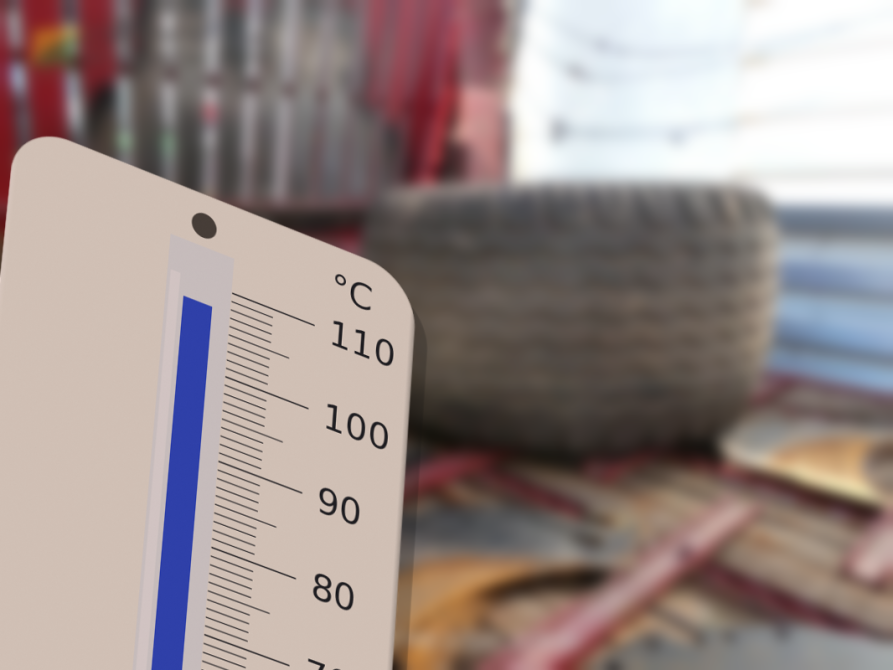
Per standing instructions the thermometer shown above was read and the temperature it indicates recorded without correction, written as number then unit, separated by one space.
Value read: 107.5 °C
